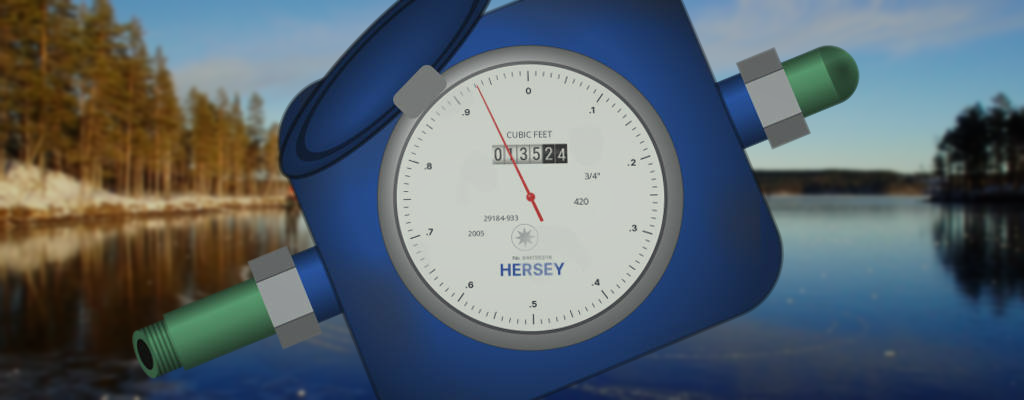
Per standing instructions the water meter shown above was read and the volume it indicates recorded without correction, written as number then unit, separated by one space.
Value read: 13523.93 ft³
